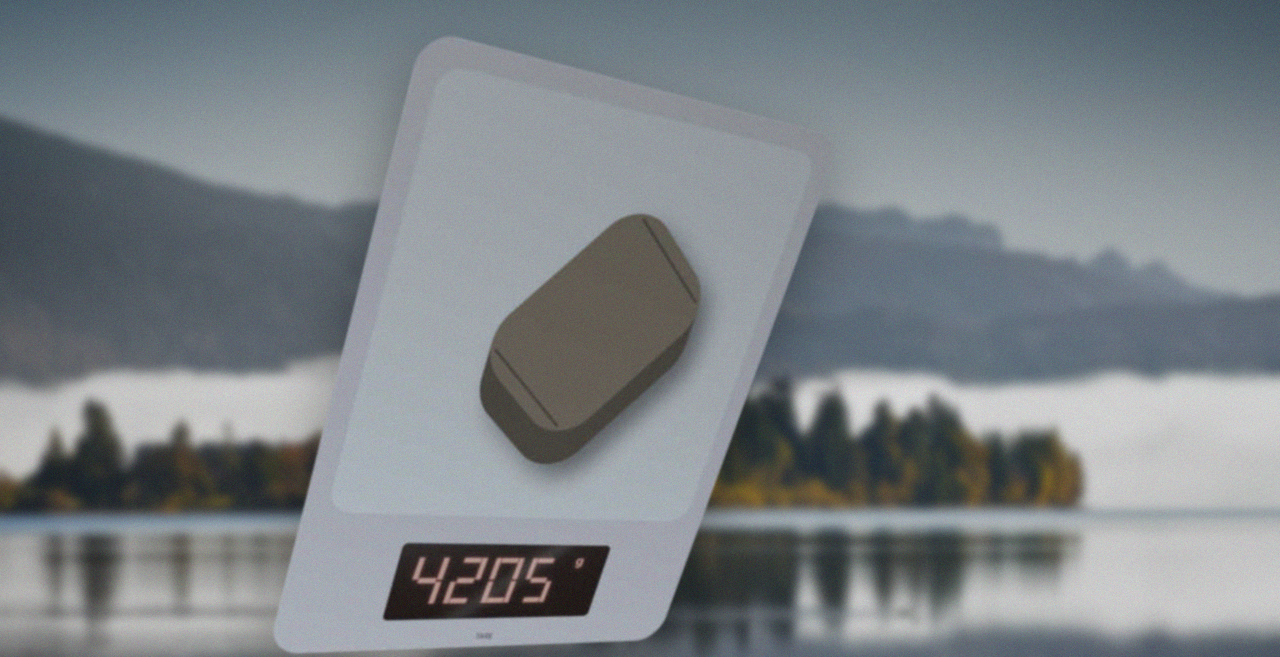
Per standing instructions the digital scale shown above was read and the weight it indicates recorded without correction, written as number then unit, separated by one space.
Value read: 4205 g
